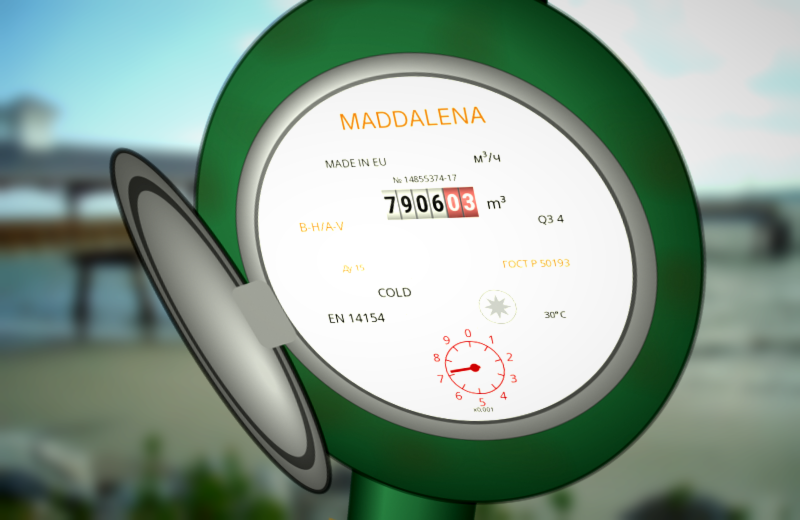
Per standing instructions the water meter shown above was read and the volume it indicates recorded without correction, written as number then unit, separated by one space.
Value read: 7906.037 m³
